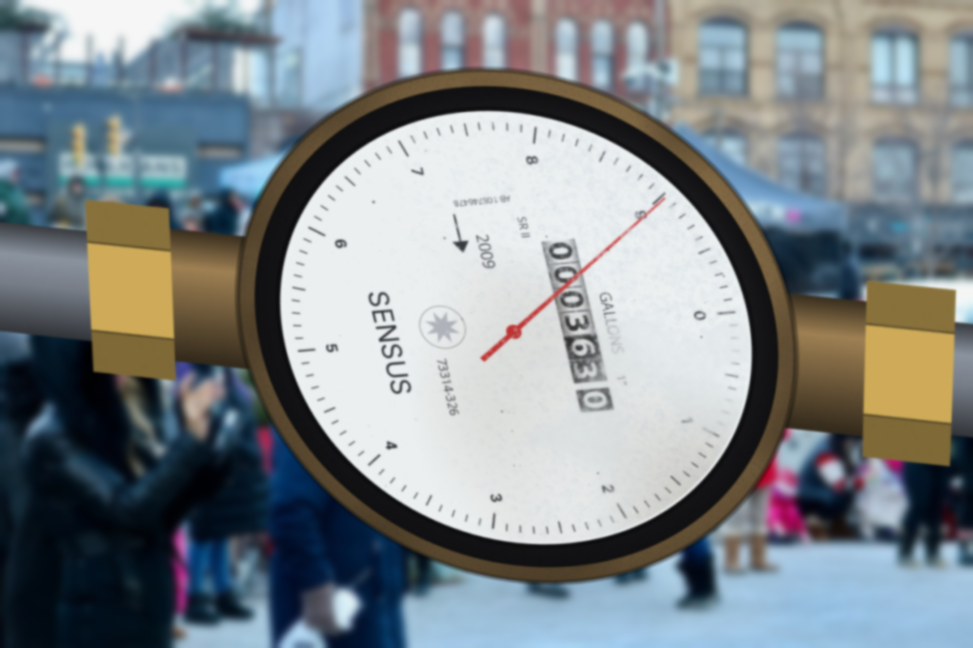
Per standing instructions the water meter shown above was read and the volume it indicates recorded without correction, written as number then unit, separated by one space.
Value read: 3629.0 gal
